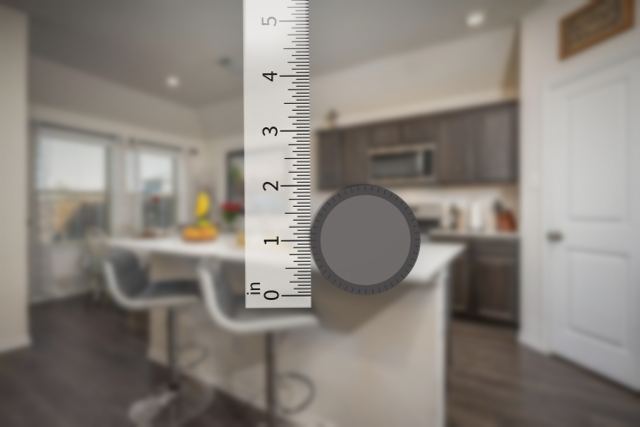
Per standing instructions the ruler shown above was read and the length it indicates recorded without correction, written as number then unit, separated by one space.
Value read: 2 in
